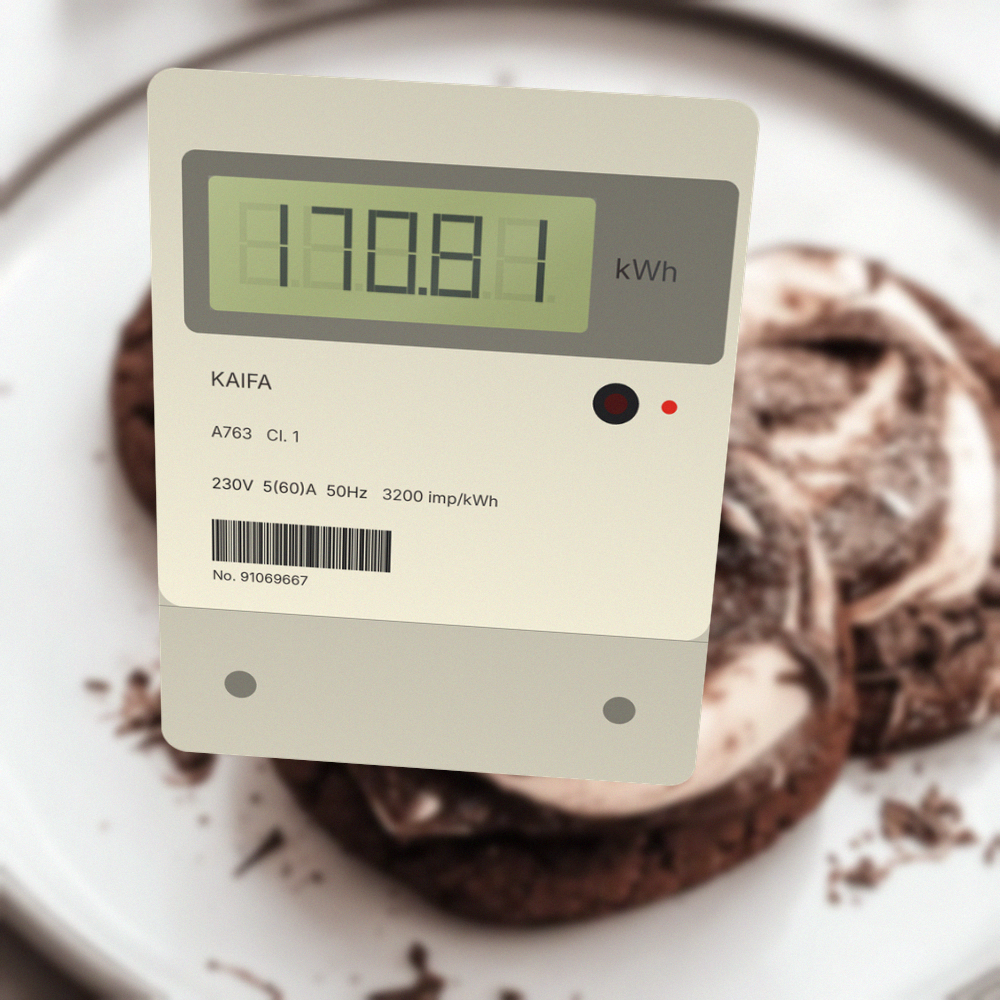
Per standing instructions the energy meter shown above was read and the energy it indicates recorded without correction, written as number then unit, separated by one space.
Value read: 170.81 kWh
